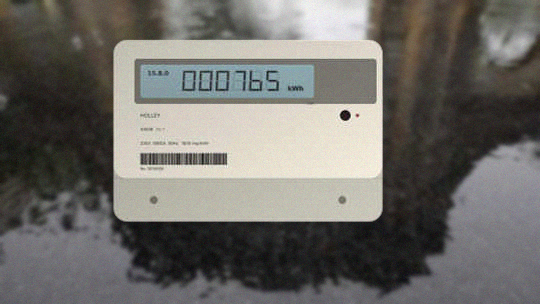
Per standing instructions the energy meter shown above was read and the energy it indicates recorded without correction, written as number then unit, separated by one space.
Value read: 765 kWh
